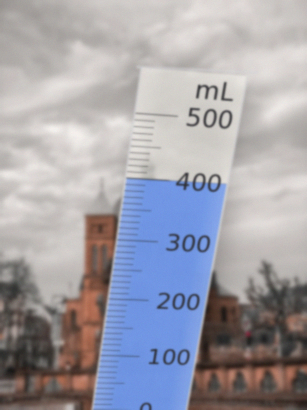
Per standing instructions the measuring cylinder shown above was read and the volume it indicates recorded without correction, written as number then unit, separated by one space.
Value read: 400 mL
